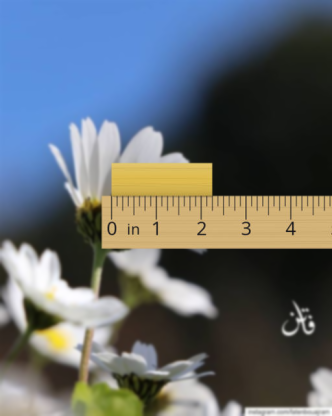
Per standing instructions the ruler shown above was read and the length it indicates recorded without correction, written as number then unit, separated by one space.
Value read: 2.25 in
